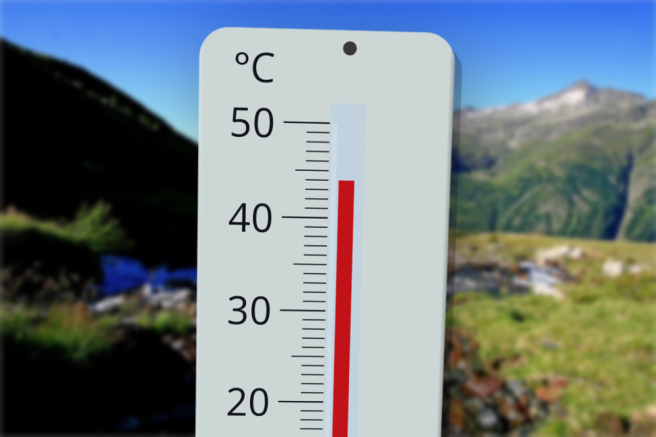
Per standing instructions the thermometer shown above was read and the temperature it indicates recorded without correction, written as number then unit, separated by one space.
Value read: 44 °C
